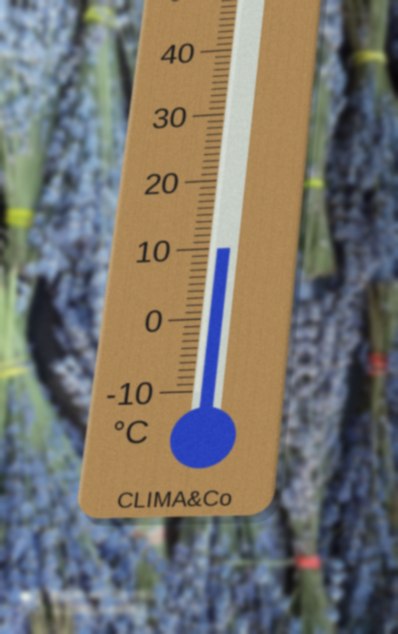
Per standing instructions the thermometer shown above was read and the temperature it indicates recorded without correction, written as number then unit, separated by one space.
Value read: 10 °C
